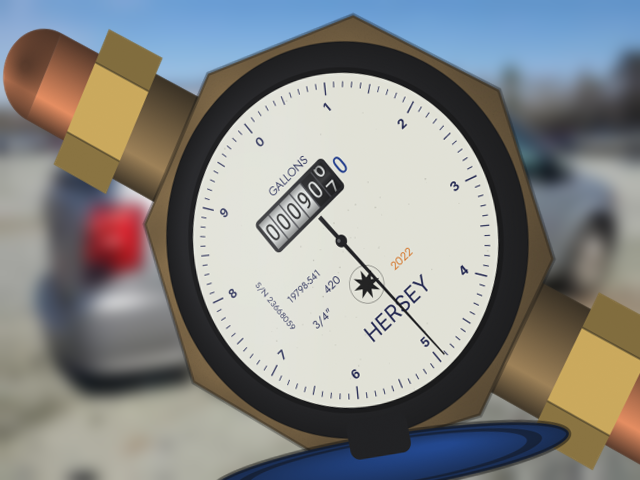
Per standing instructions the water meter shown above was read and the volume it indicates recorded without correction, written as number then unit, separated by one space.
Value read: 9064.9 gal
